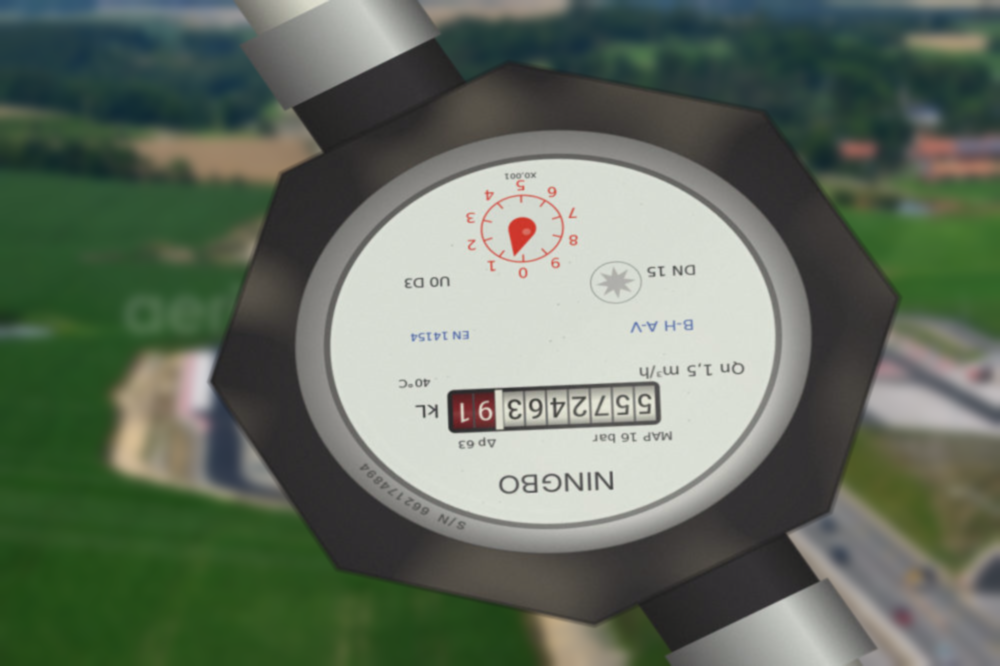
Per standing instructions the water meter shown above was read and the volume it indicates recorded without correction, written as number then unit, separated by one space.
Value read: 5572463.910 kL
